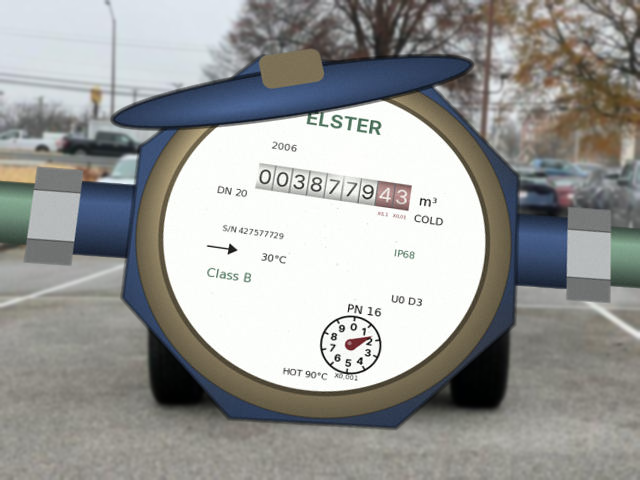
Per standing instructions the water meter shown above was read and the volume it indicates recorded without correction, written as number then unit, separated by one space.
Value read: 38779.431 m³
